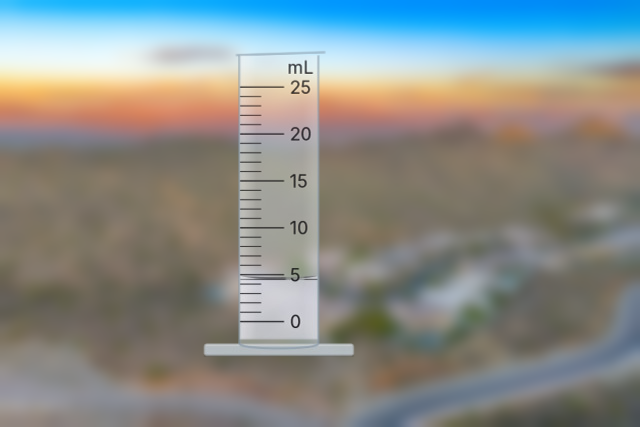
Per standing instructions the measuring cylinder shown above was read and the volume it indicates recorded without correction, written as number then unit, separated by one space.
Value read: 4.5 mL
